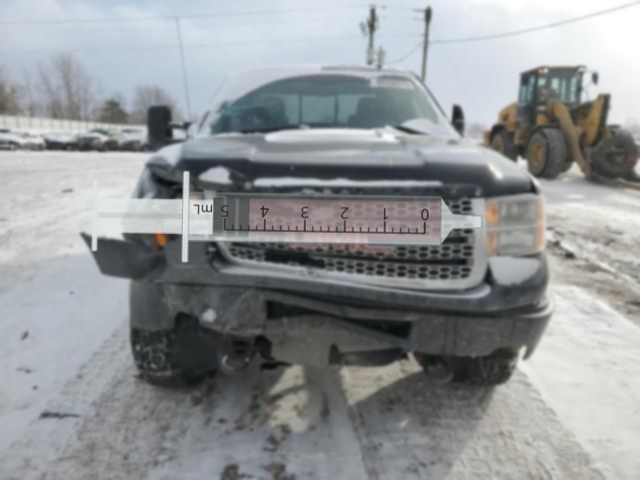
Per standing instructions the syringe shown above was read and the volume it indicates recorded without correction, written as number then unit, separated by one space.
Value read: 4.4 mL
